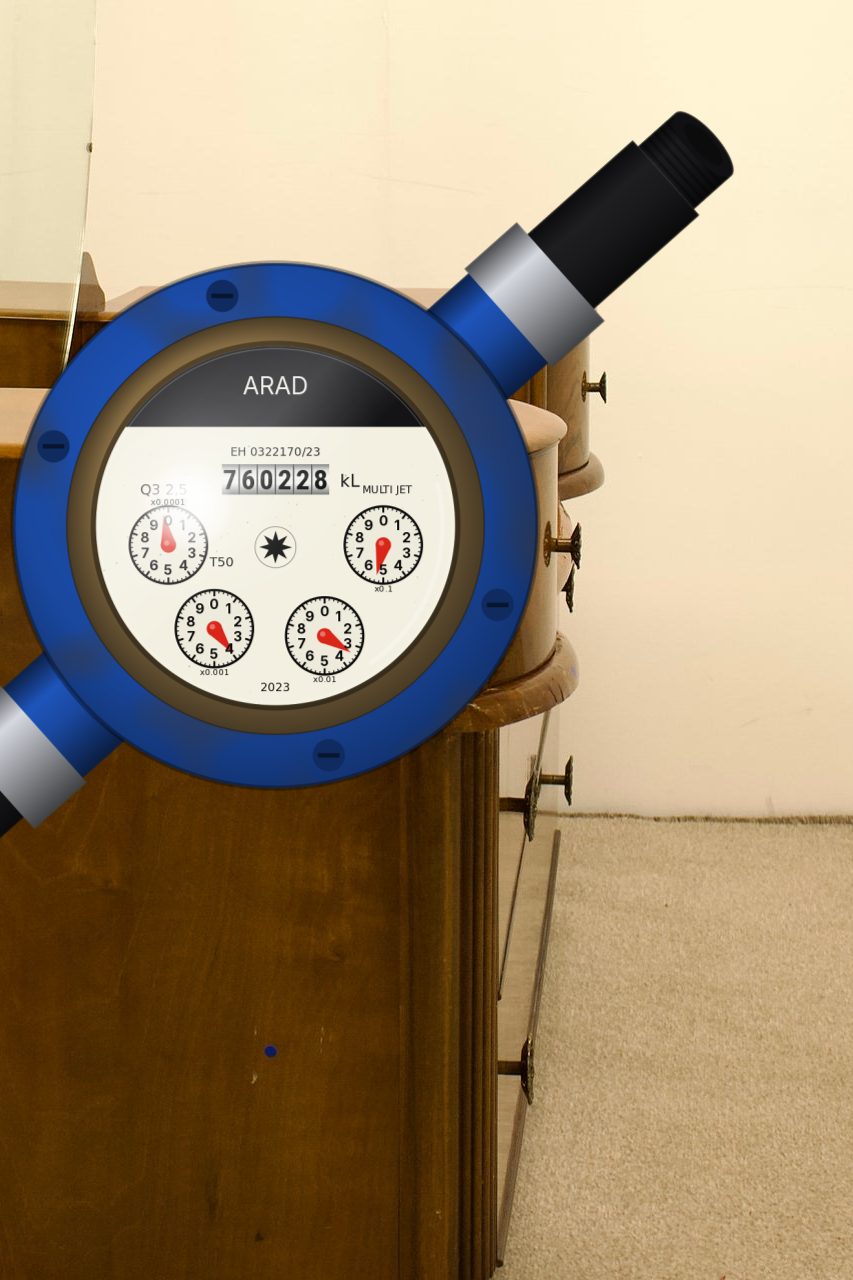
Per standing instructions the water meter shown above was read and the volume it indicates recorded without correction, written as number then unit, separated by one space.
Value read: 760228.5339 kL
